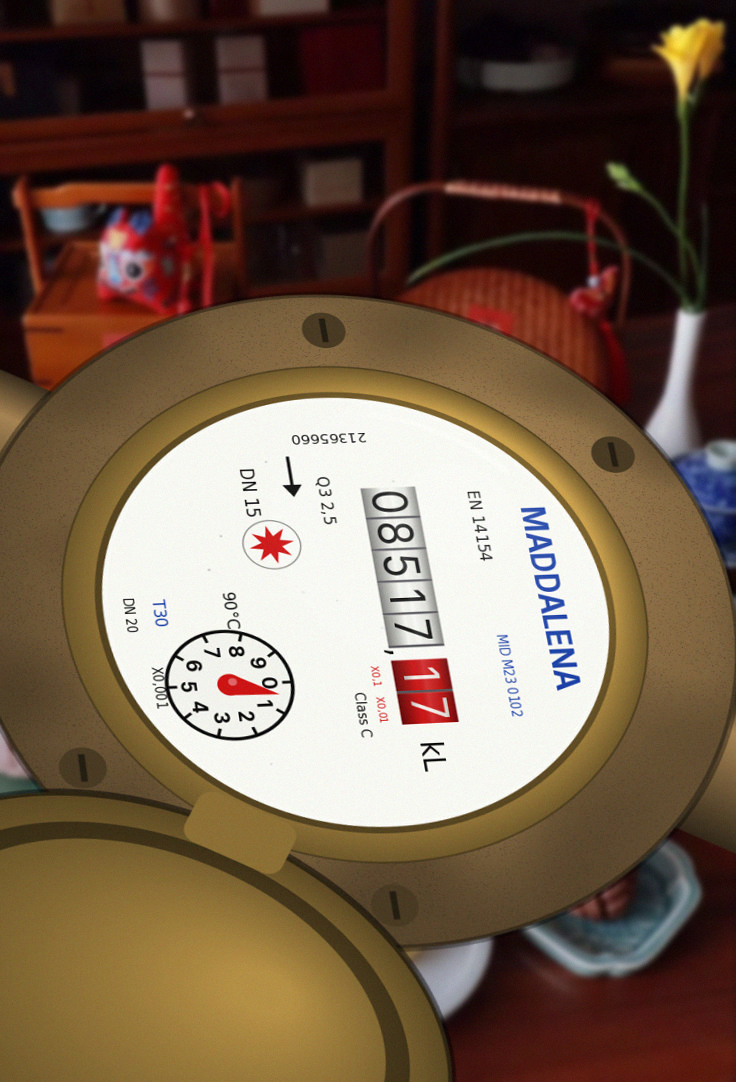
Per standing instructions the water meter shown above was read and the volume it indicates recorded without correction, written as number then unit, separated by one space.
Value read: 8517.170 kL
